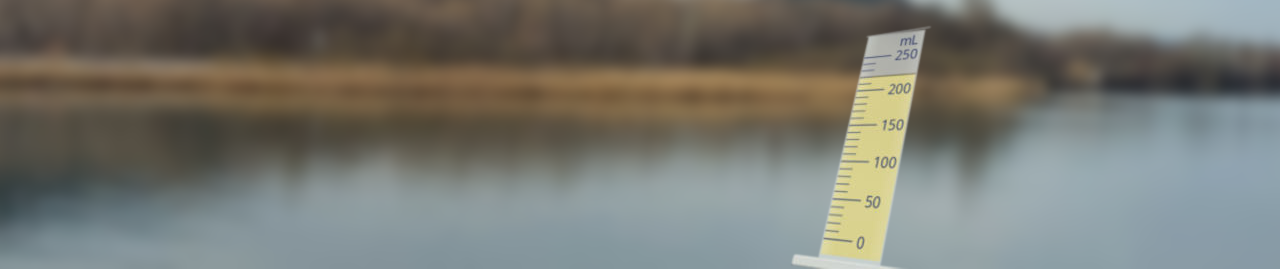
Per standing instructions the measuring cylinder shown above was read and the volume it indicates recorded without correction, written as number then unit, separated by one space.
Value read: 220 mL
